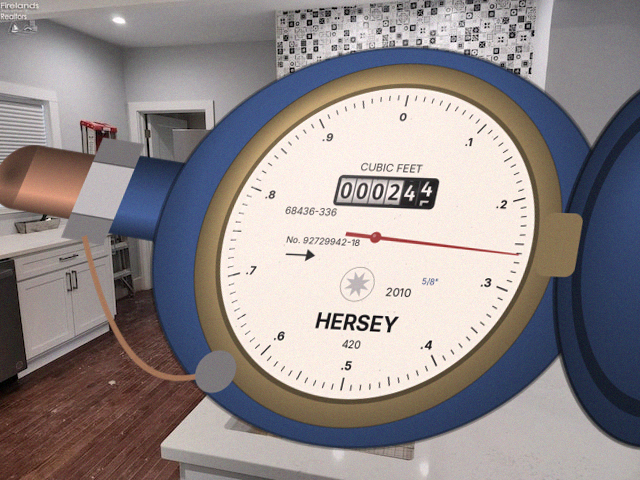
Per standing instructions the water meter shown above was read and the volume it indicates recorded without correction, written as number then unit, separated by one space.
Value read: 244.26 ft³
